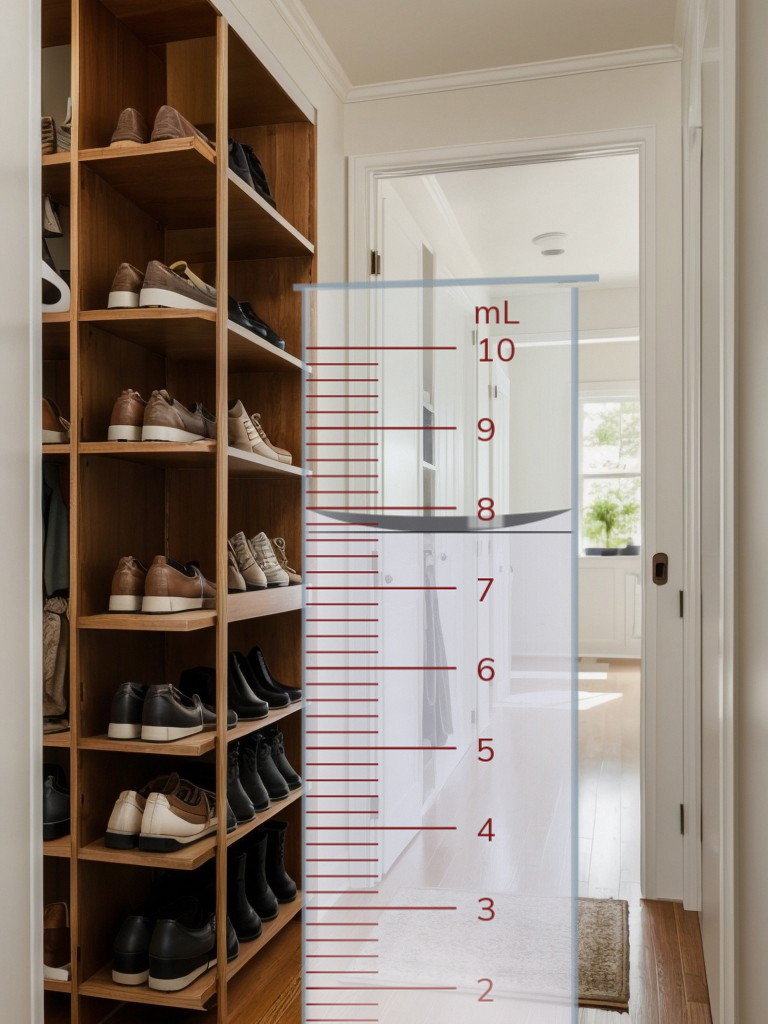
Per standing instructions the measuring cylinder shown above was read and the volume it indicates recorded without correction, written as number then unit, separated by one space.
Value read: 7.7 mL
